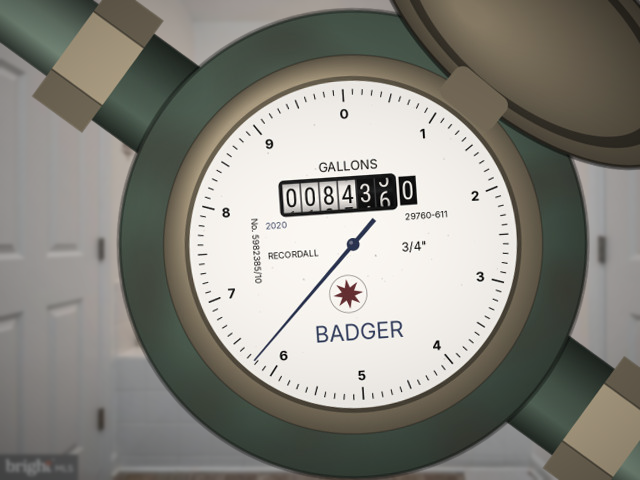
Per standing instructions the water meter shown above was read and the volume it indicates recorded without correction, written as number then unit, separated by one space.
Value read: 84356.2 gal
